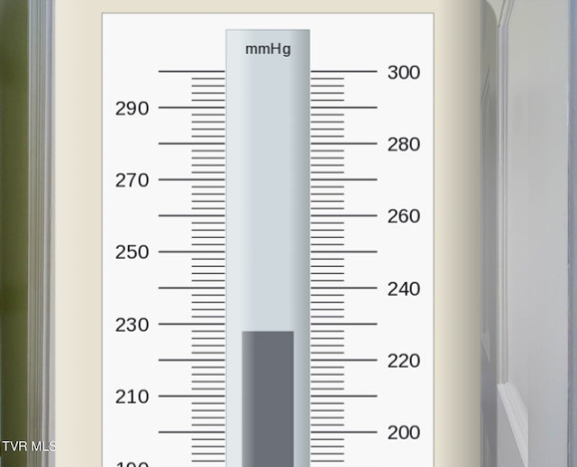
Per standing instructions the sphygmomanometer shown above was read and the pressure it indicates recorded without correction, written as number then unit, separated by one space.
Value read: 228 mmHg
